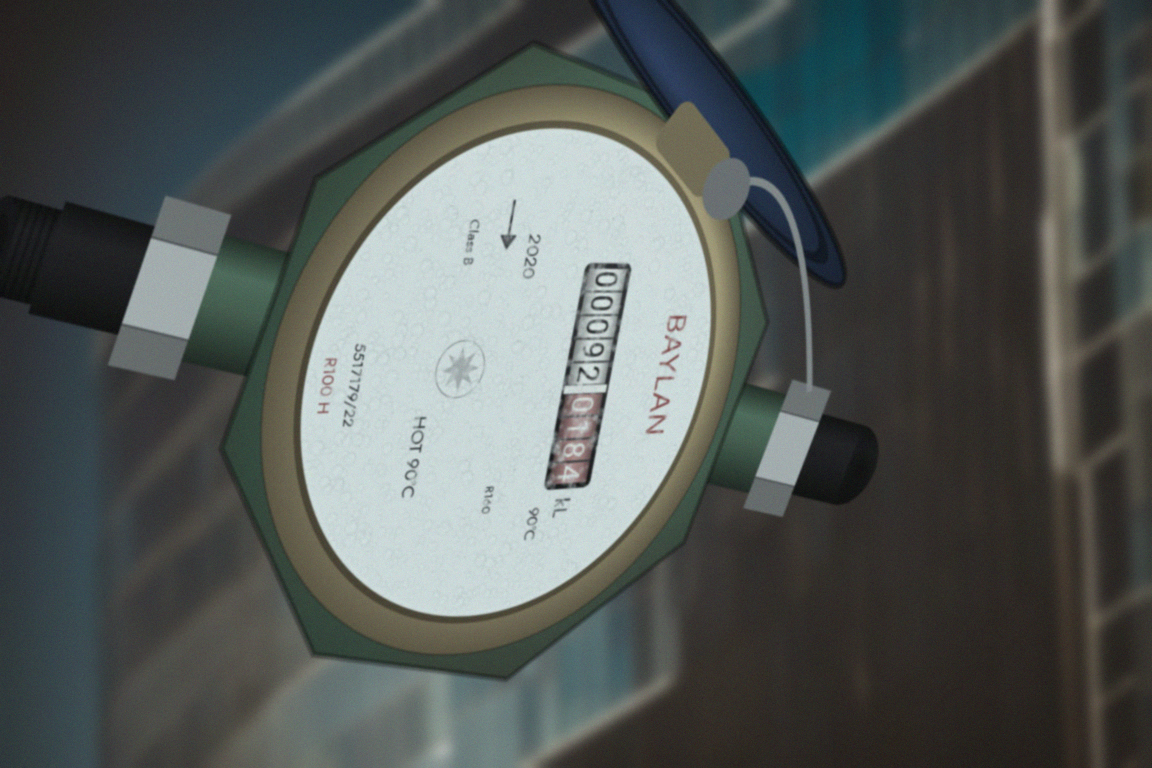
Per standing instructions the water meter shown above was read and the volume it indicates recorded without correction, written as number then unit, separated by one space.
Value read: 92.0184 kL
